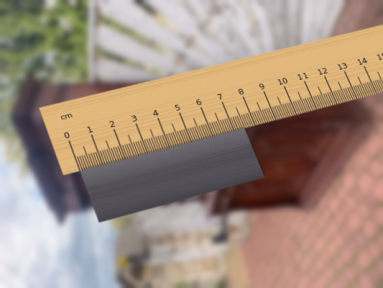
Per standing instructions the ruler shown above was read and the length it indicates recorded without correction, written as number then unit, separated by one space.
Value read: 7.5 cm
